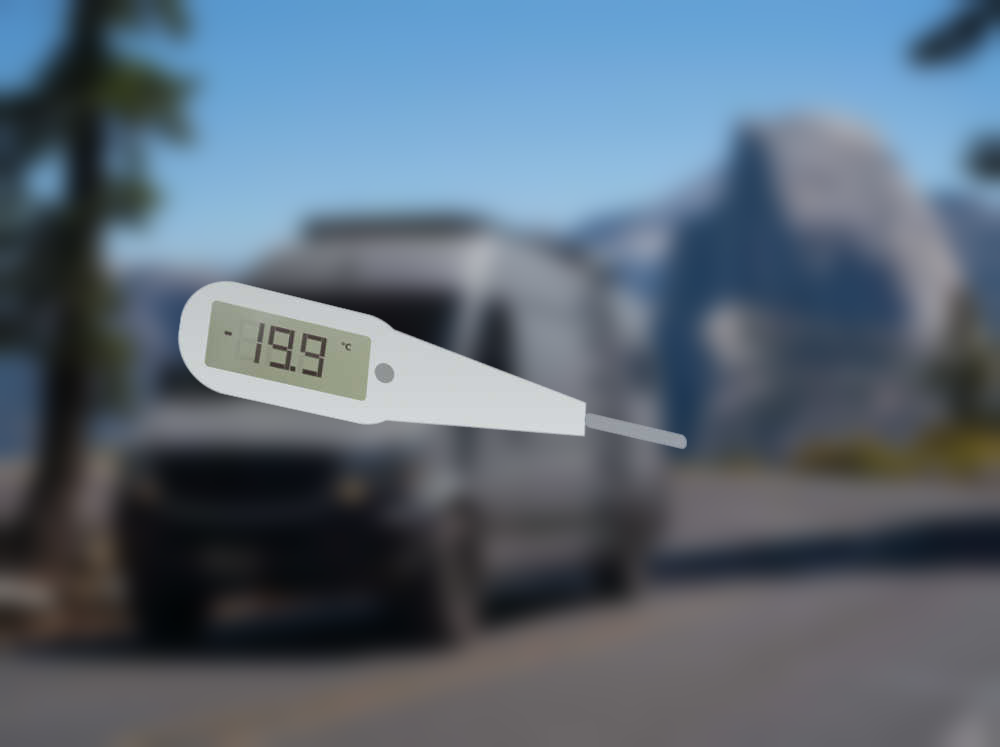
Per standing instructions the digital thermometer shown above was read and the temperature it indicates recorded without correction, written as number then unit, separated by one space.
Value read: -19.9 °C
